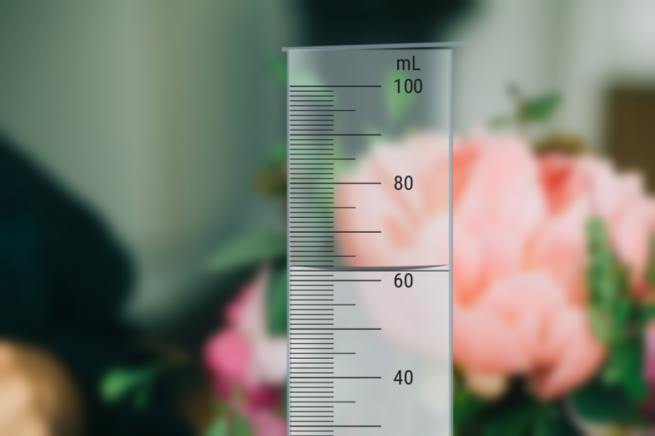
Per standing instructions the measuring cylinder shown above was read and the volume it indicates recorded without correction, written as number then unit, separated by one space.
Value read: 62 mL
